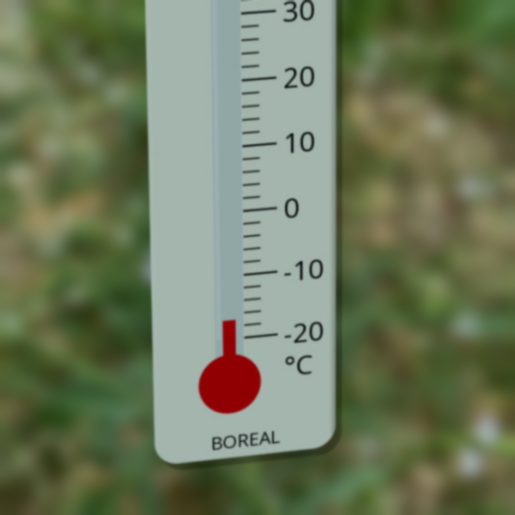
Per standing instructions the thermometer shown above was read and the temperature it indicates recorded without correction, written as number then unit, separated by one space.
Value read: -17 °C
